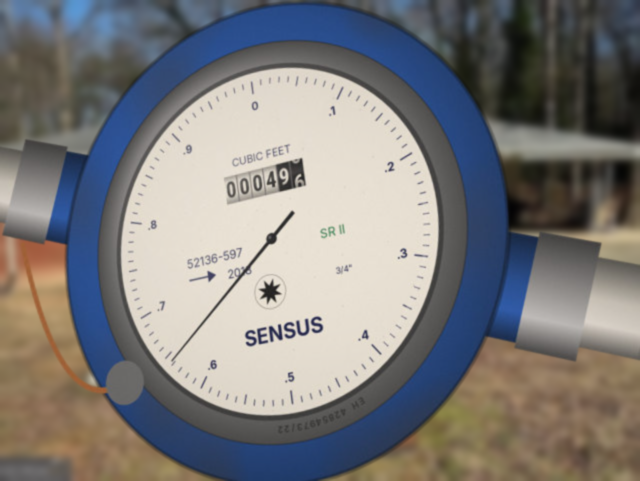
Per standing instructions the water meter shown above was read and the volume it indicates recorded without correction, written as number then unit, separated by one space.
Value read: 495.64 ft³
